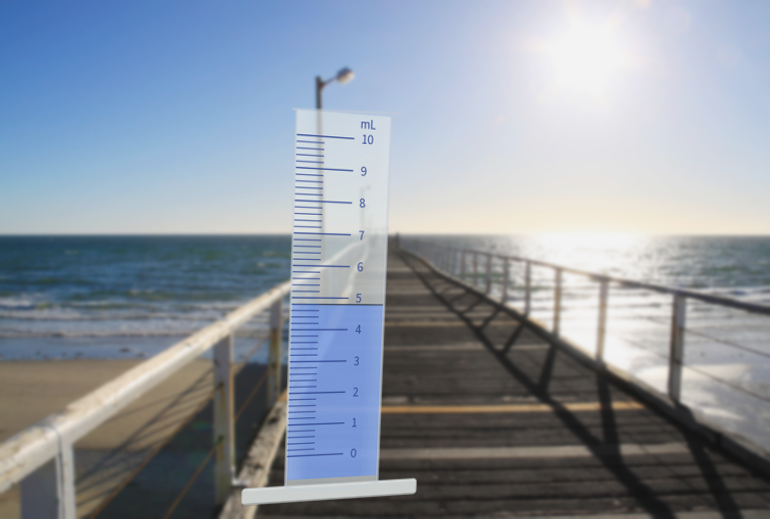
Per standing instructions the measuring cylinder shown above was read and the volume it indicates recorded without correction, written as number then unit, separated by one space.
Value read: 4.8 mL
